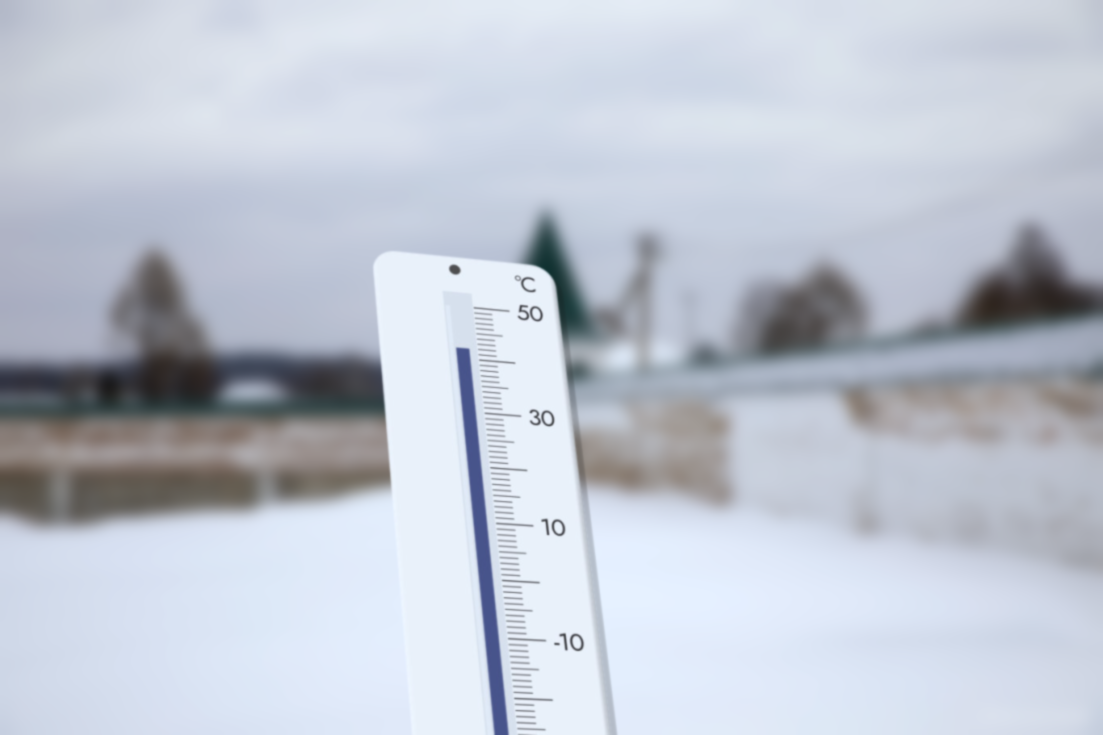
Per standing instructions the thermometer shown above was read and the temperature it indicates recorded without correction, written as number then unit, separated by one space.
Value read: 42 °C
